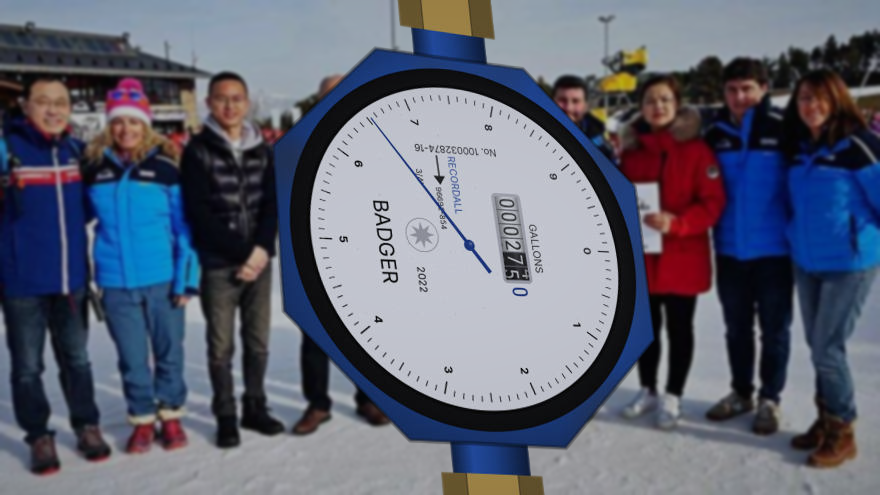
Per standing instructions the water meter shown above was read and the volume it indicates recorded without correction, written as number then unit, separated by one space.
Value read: 2746.5 gal
